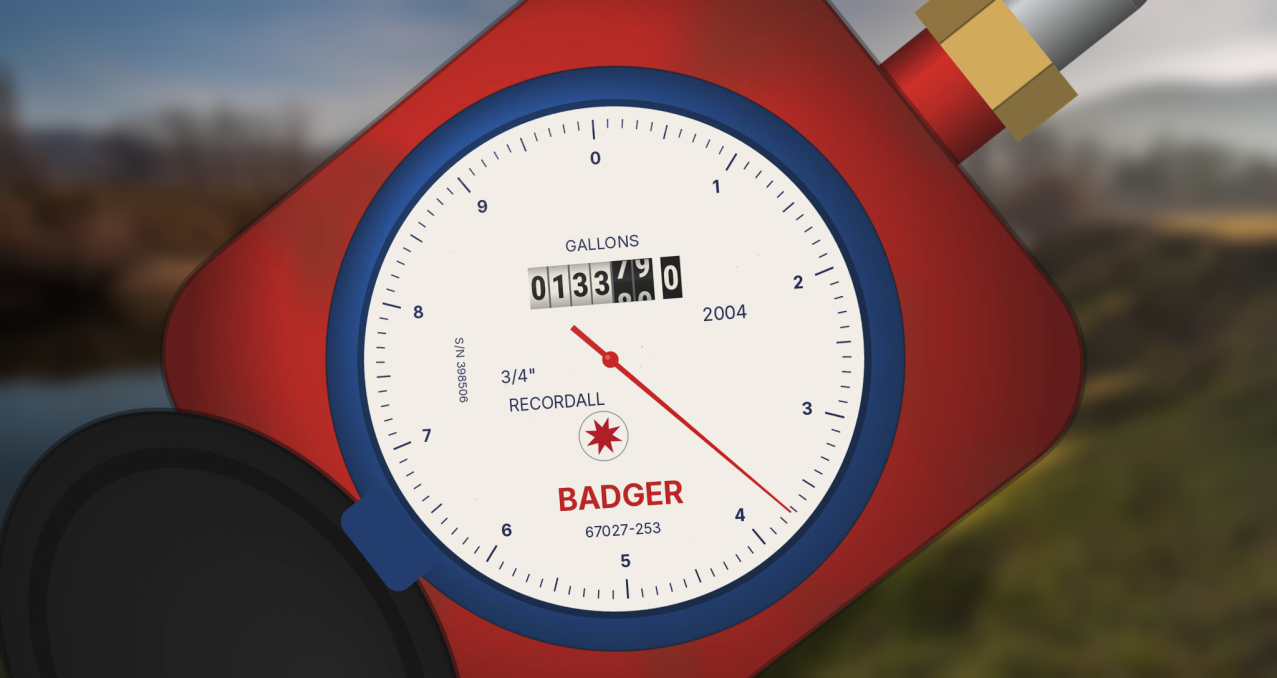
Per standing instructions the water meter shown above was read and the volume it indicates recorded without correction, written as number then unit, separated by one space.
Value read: 133793.7 gal
